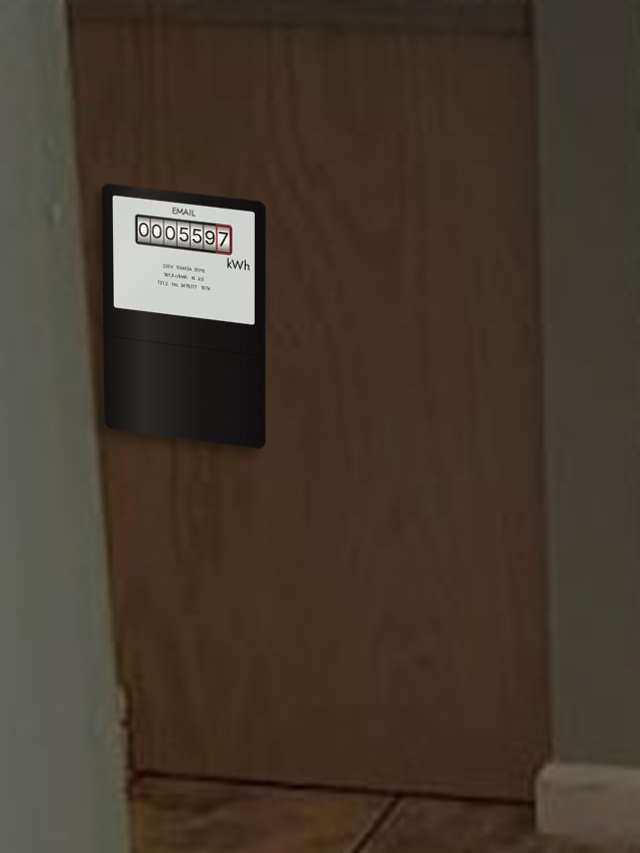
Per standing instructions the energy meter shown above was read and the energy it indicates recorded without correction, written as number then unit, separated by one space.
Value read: 559.7 kWh
